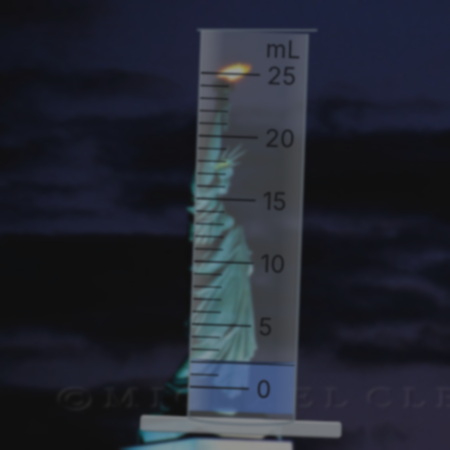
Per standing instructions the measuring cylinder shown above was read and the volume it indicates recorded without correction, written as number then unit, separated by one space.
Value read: 2 mL
